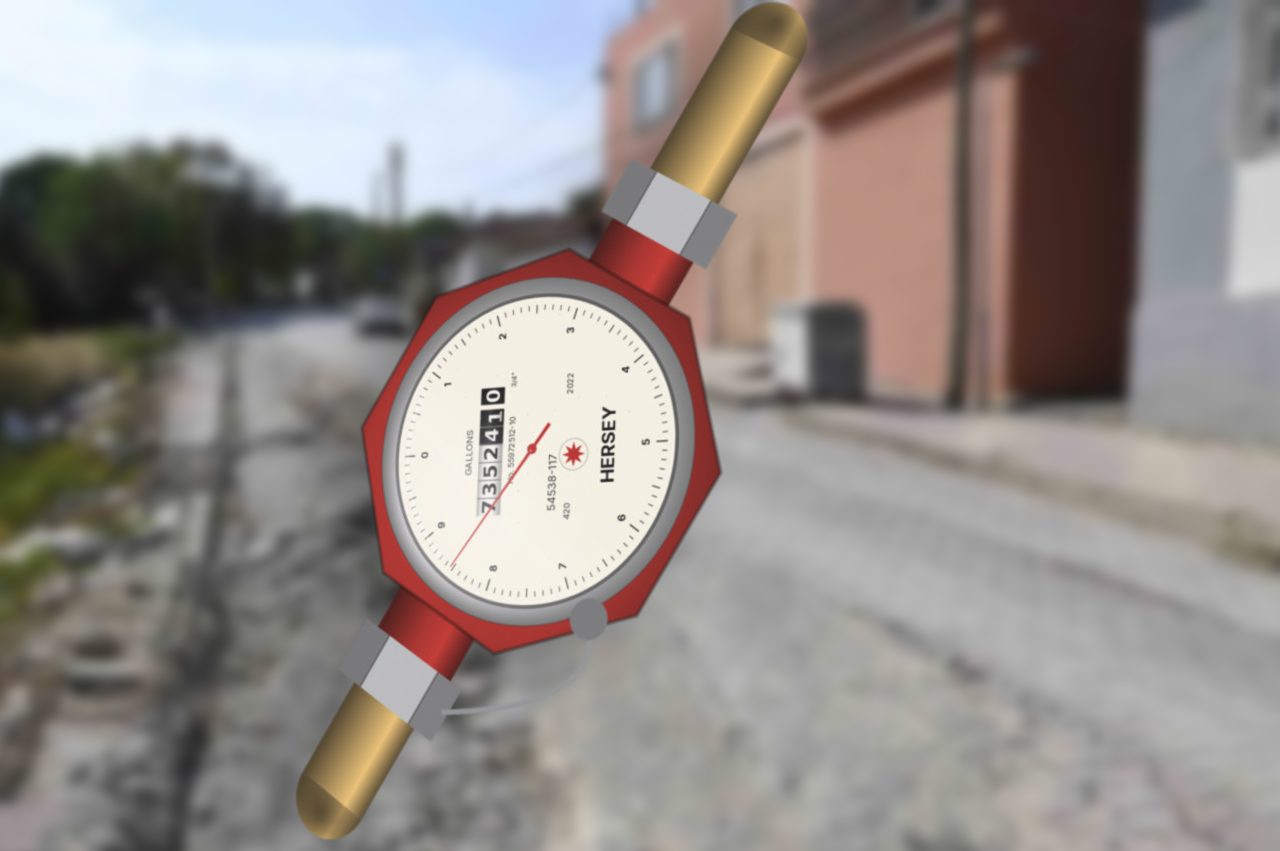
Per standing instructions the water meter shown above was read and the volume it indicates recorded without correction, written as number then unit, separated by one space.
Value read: 7352408.5 gal
